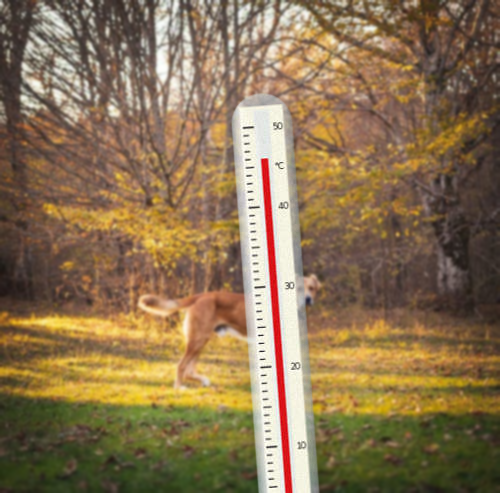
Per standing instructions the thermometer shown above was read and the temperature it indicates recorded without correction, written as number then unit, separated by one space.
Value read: 46 °C
